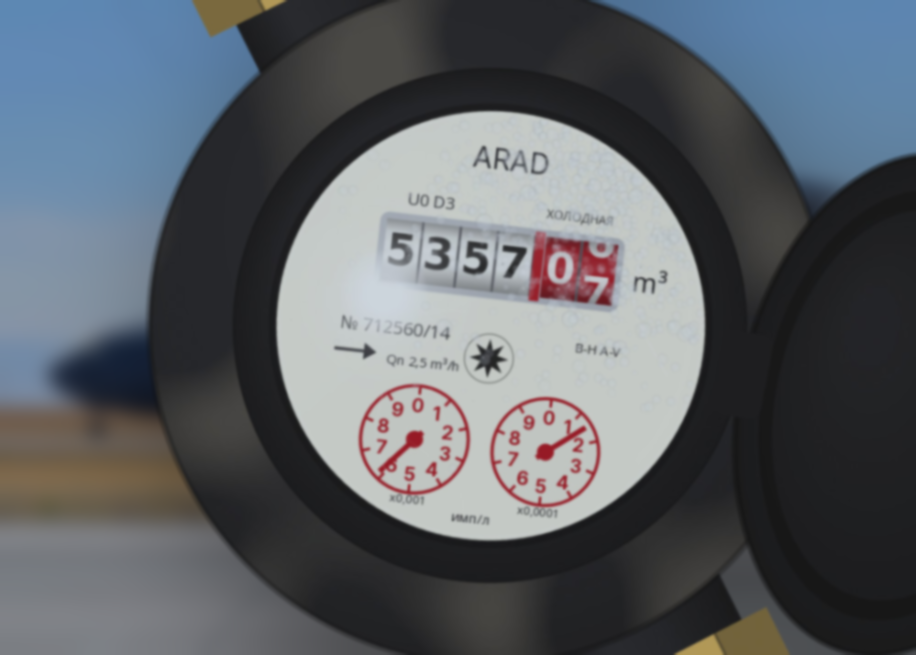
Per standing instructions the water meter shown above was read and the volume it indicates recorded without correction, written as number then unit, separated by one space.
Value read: 5357.0661 m³
